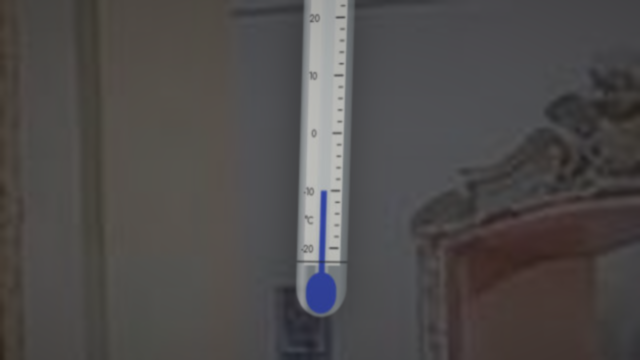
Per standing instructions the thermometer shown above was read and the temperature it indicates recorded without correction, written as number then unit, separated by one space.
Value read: -10 °C
